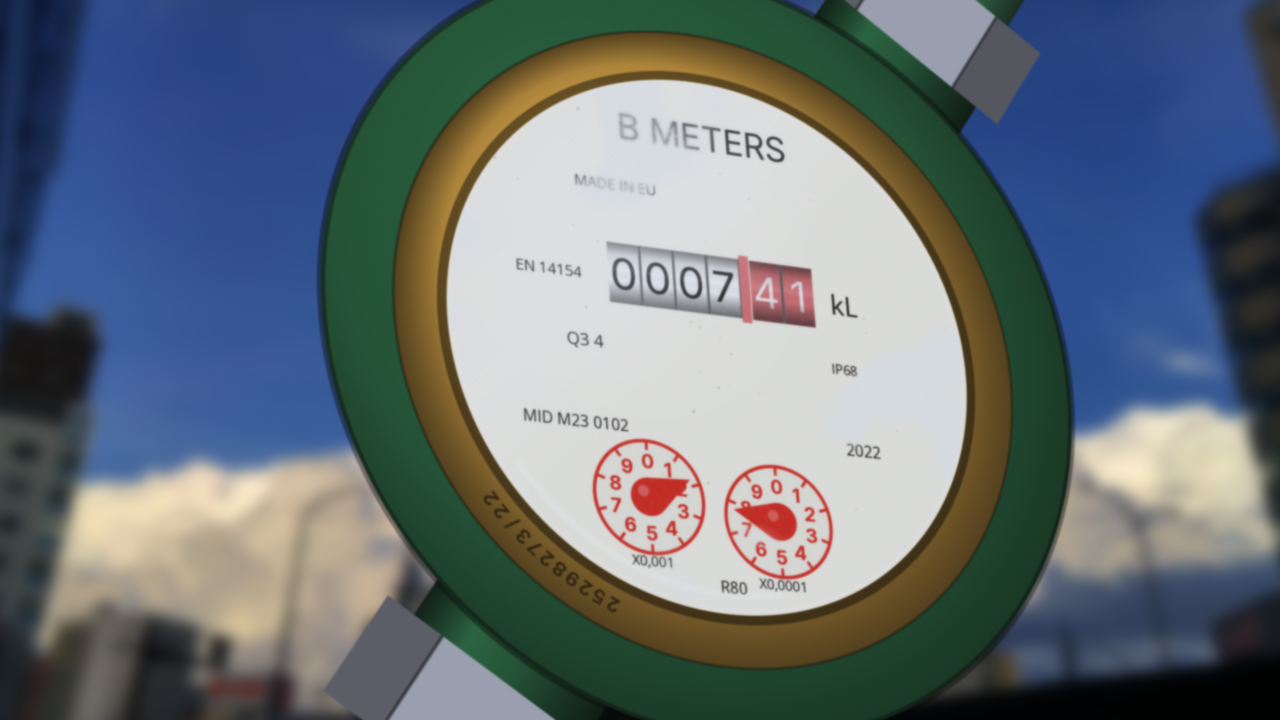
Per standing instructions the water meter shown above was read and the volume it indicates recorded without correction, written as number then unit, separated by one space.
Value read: 7.4117 kL
